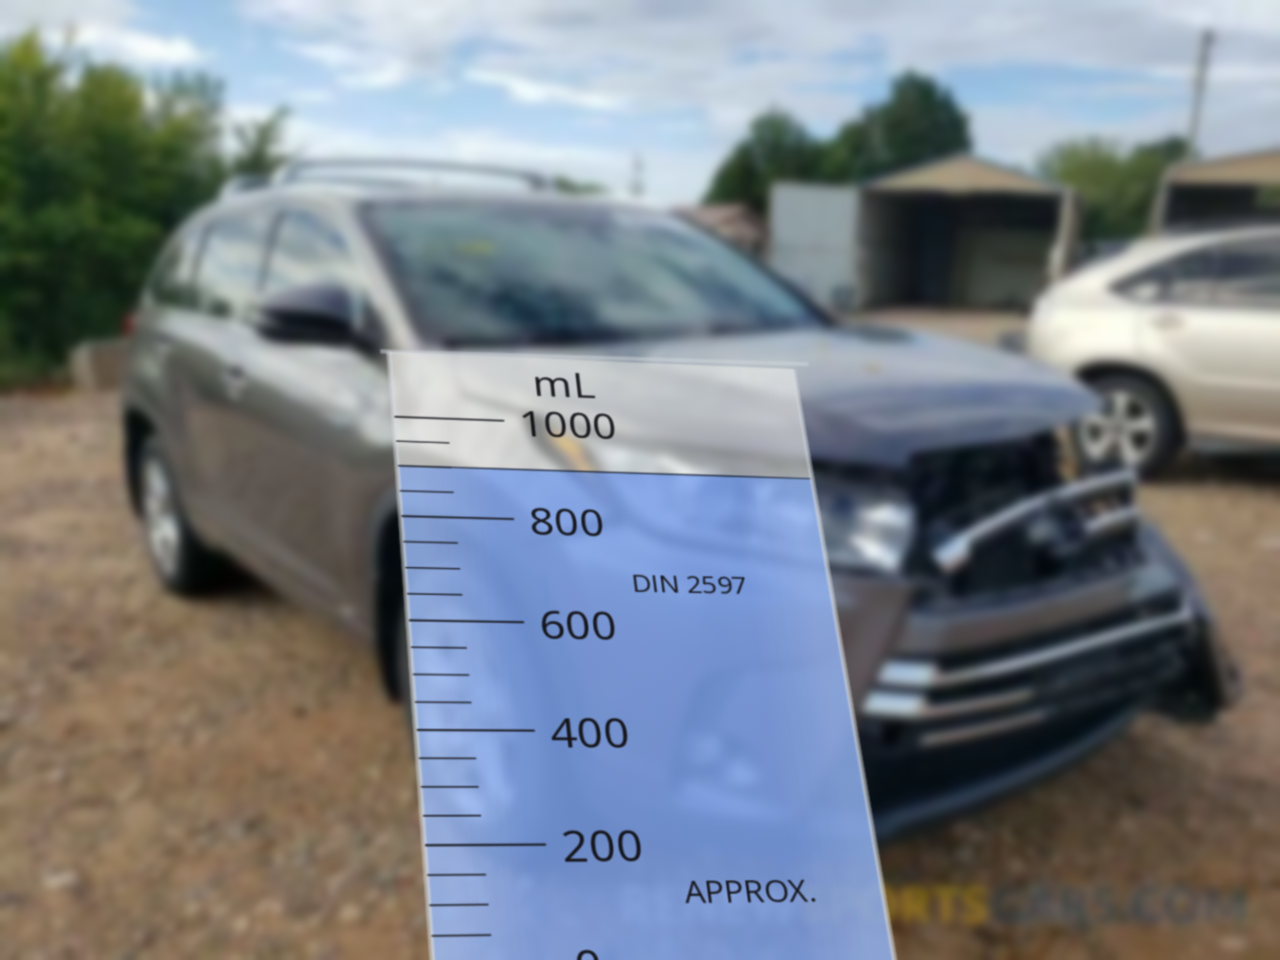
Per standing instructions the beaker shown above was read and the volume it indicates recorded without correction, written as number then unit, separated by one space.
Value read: 900 mL
